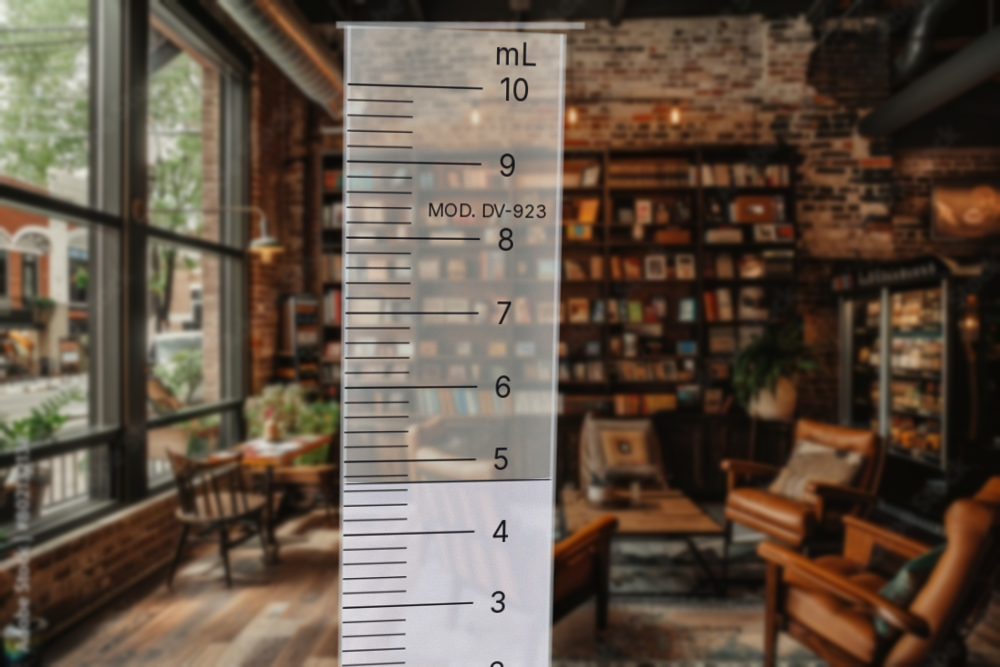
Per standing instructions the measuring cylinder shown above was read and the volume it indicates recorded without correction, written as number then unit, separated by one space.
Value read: 4.7 mL
